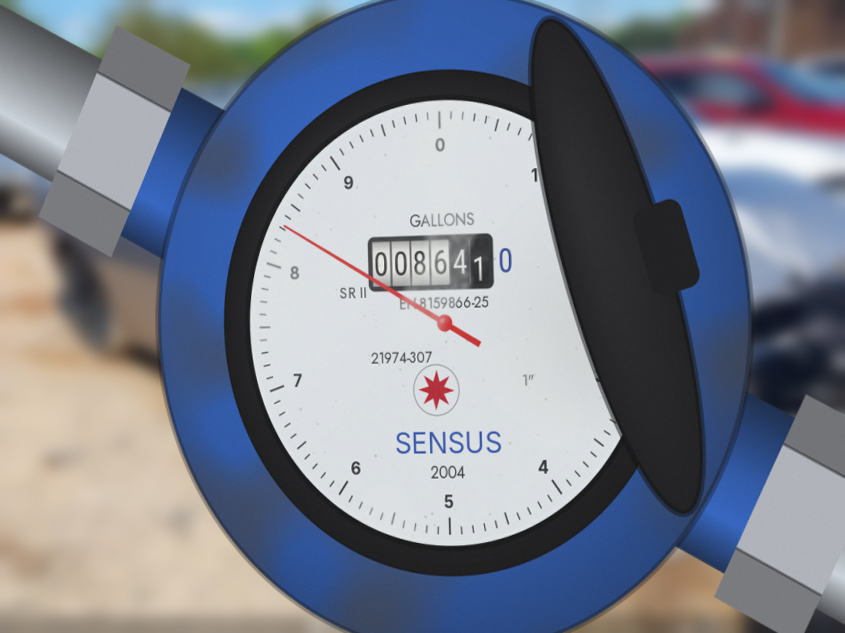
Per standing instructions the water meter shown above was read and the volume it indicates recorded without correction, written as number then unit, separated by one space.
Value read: 86408.3 gal
